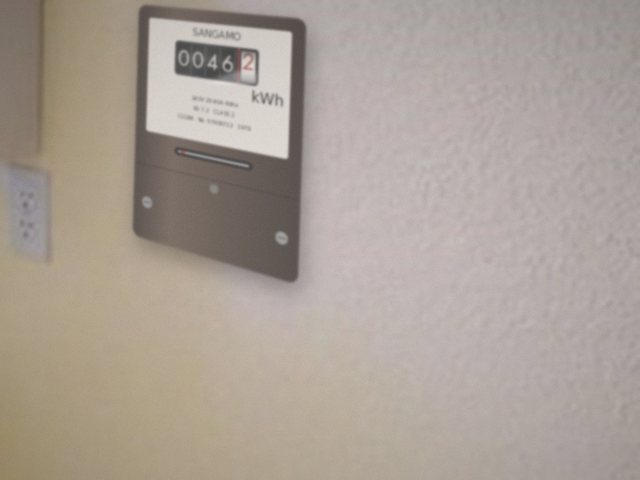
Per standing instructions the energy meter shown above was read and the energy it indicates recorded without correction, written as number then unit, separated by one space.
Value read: 46.2 kWh
